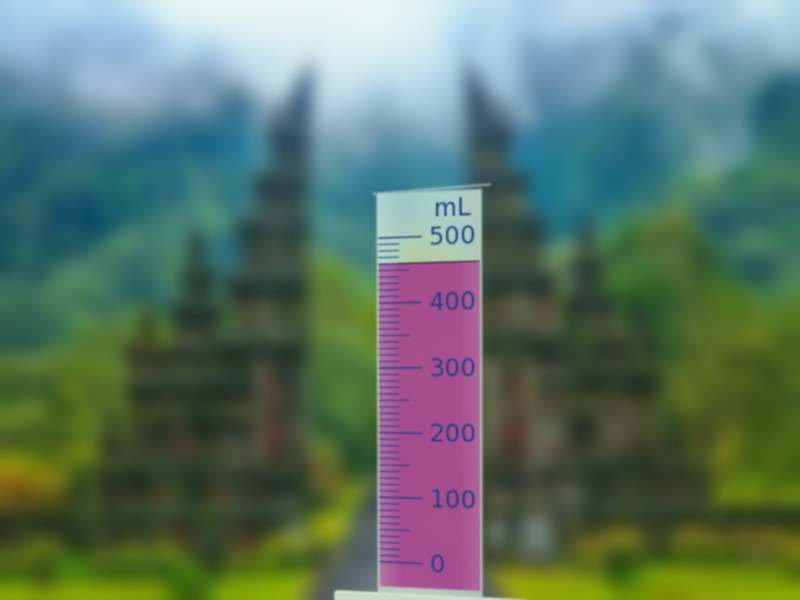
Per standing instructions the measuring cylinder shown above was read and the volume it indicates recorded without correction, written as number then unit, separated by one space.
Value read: 460 mL
